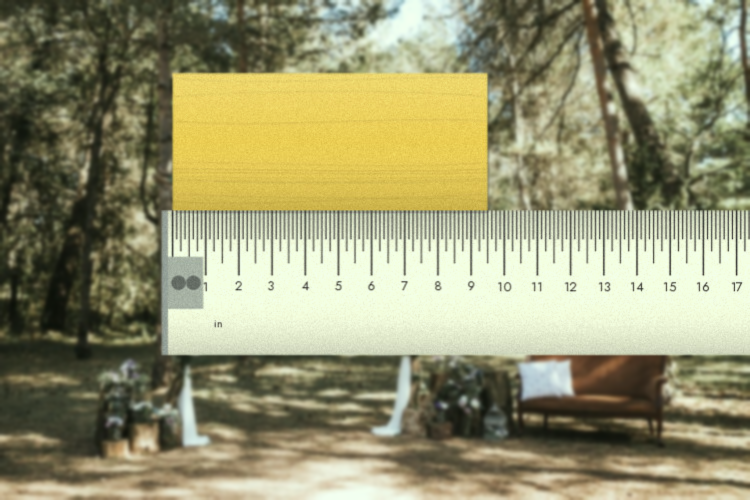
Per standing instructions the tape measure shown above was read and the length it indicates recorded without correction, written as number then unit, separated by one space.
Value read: 9.5 in
